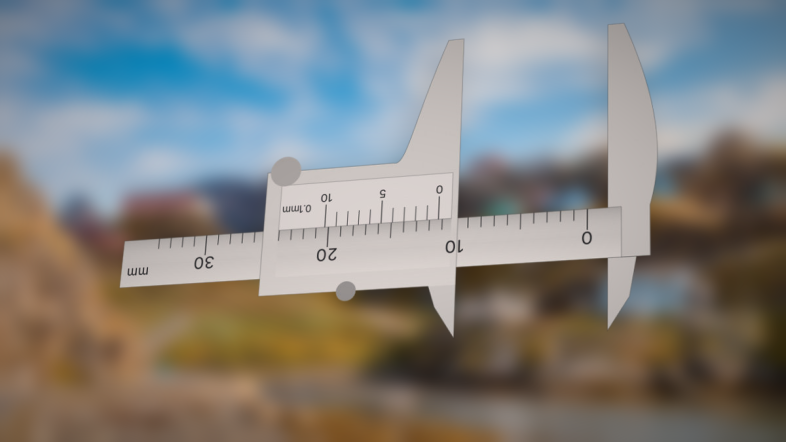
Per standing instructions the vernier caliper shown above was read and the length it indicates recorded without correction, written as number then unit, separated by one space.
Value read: 11.3 mm
